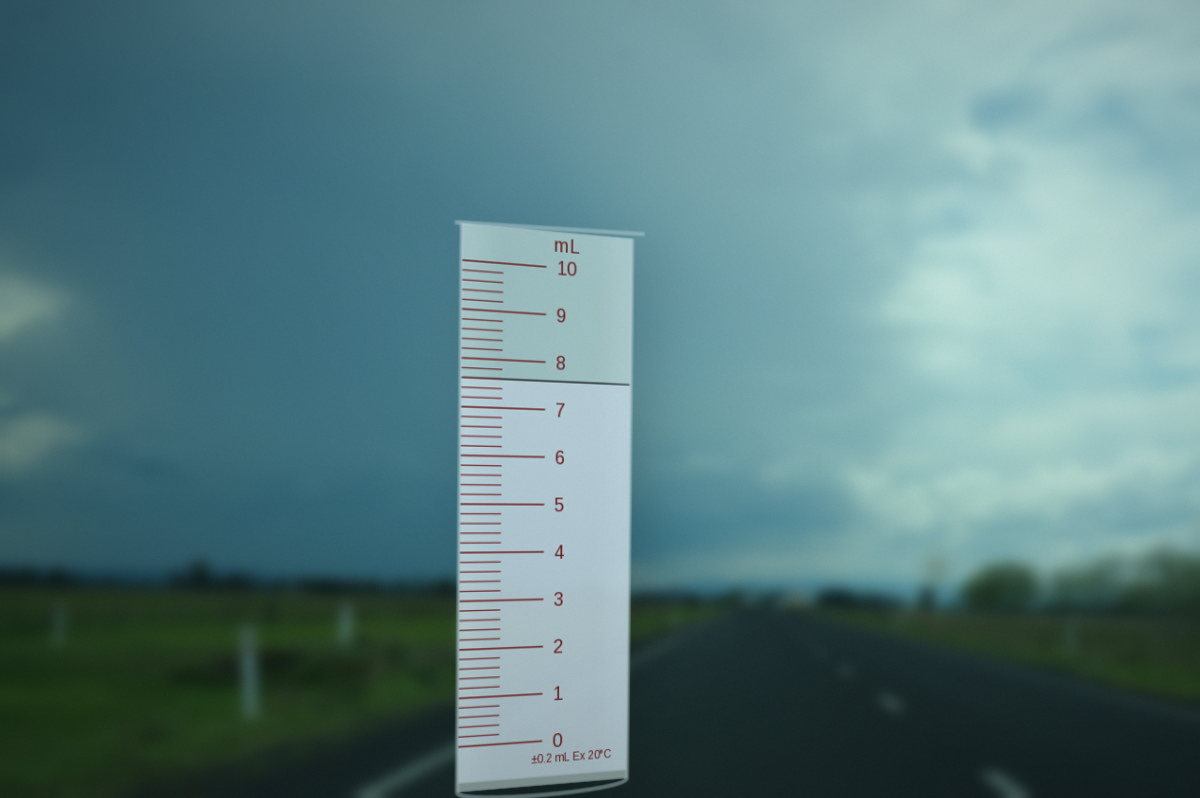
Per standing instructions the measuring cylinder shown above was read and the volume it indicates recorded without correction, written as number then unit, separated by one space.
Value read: 7.6 mL
